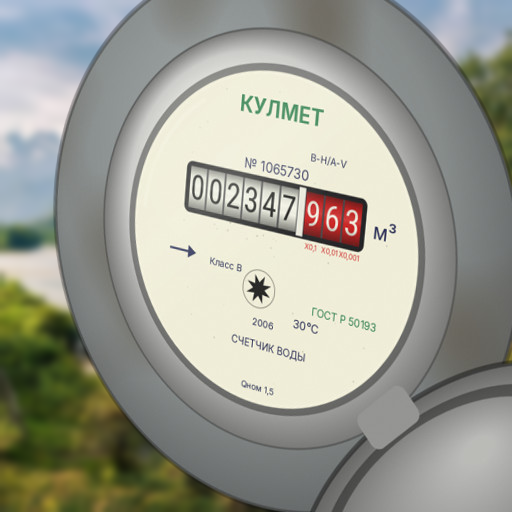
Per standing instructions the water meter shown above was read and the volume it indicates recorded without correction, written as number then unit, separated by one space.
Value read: 2347.963 m³
